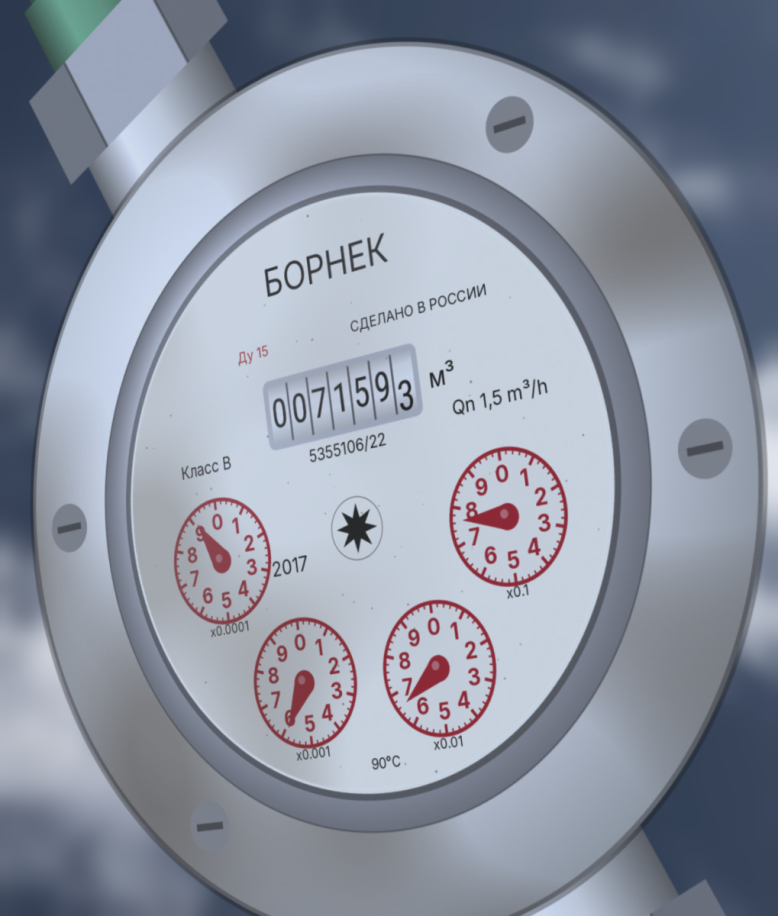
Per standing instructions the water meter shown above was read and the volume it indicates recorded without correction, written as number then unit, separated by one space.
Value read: 71592.7659 m³
